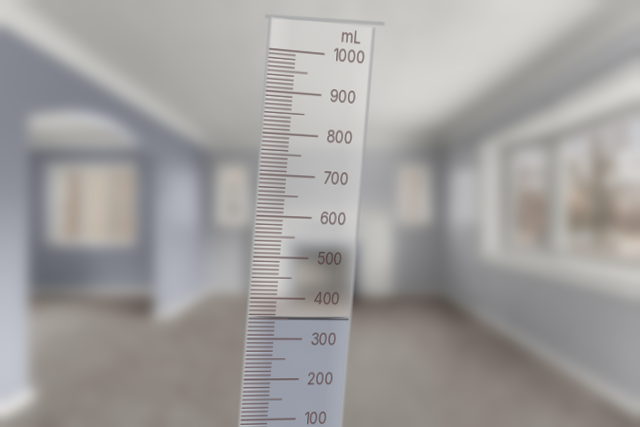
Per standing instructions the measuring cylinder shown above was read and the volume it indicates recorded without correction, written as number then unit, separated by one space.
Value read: 350 mL
